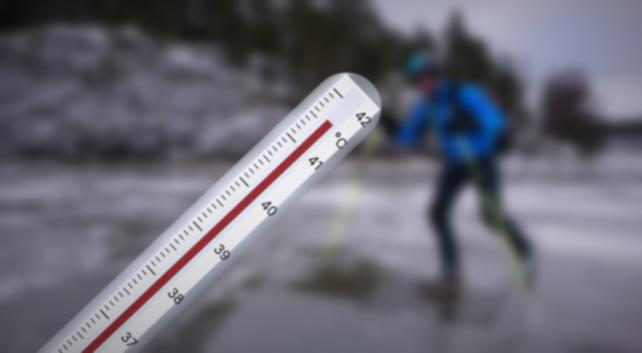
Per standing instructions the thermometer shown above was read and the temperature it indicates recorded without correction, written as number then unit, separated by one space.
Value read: 41.6 °C
